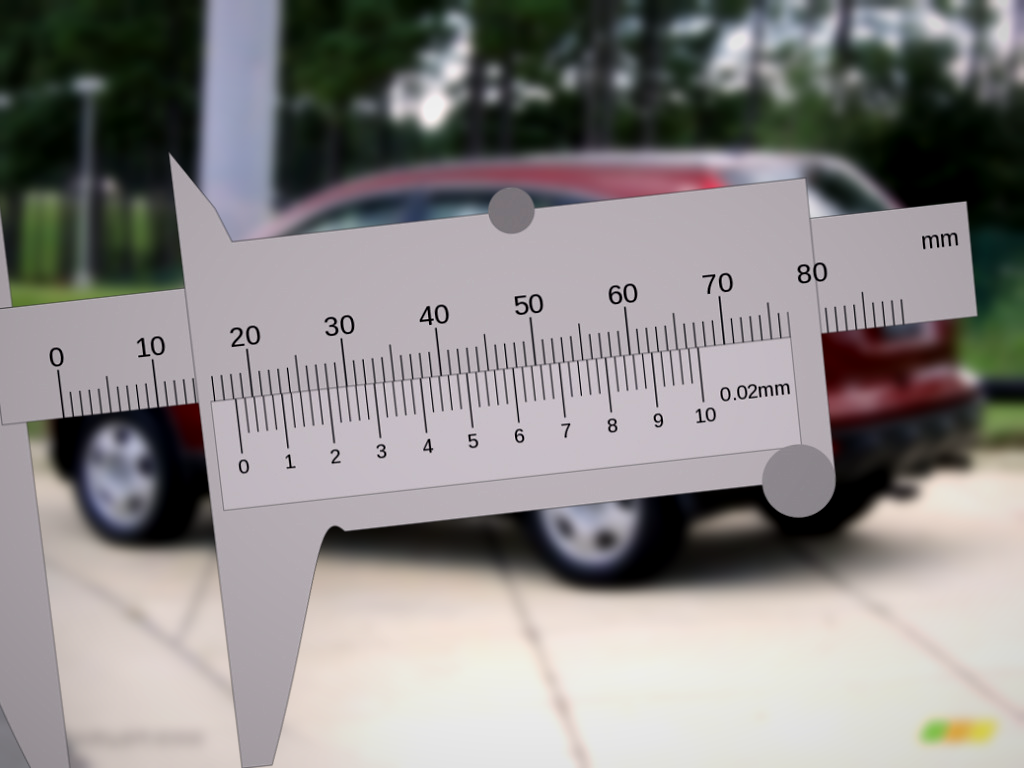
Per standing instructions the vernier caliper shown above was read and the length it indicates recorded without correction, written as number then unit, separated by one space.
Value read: 18.2 mm
